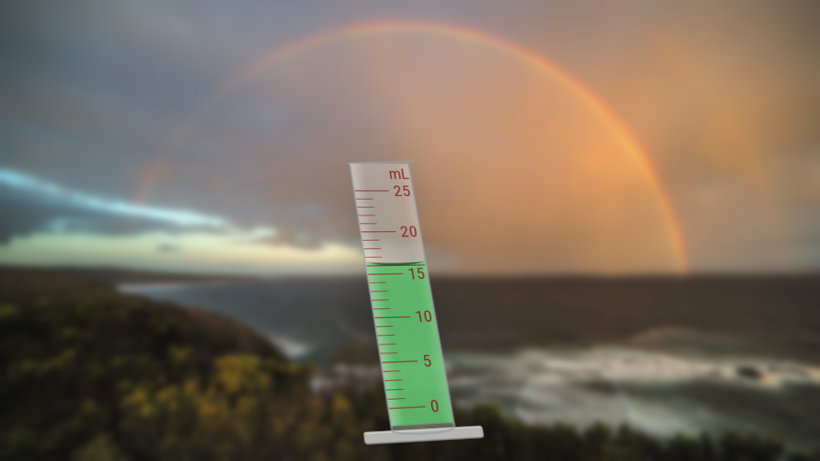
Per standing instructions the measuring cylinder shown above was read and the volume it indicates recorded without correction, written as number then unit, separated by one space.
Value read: 16 mL
